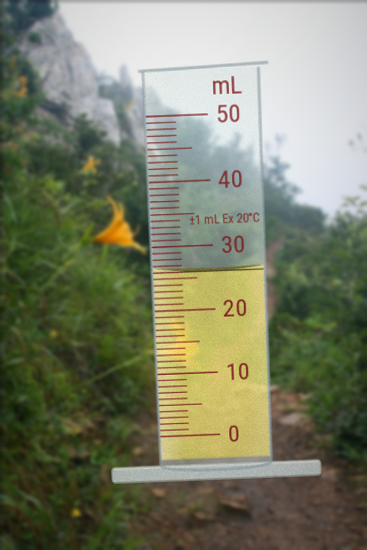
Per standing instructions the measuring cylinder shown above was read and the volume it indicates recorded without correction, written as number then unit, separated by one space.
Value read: 26 mL
